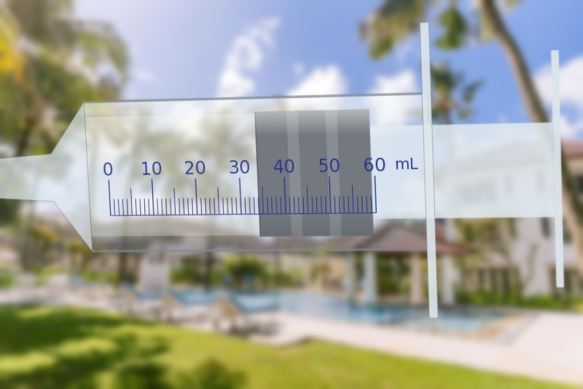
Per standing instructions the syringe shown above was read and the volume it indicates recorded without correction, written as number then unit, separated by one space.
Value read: 34 mL
